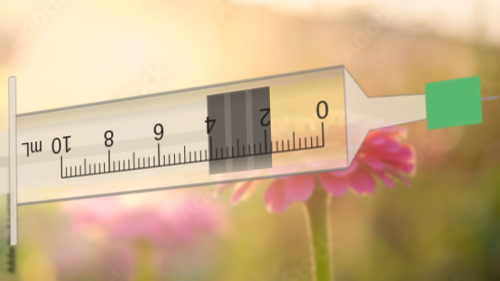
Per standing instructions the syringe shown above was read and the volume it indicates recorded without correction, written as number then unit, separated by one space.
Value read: 1.8 mL
